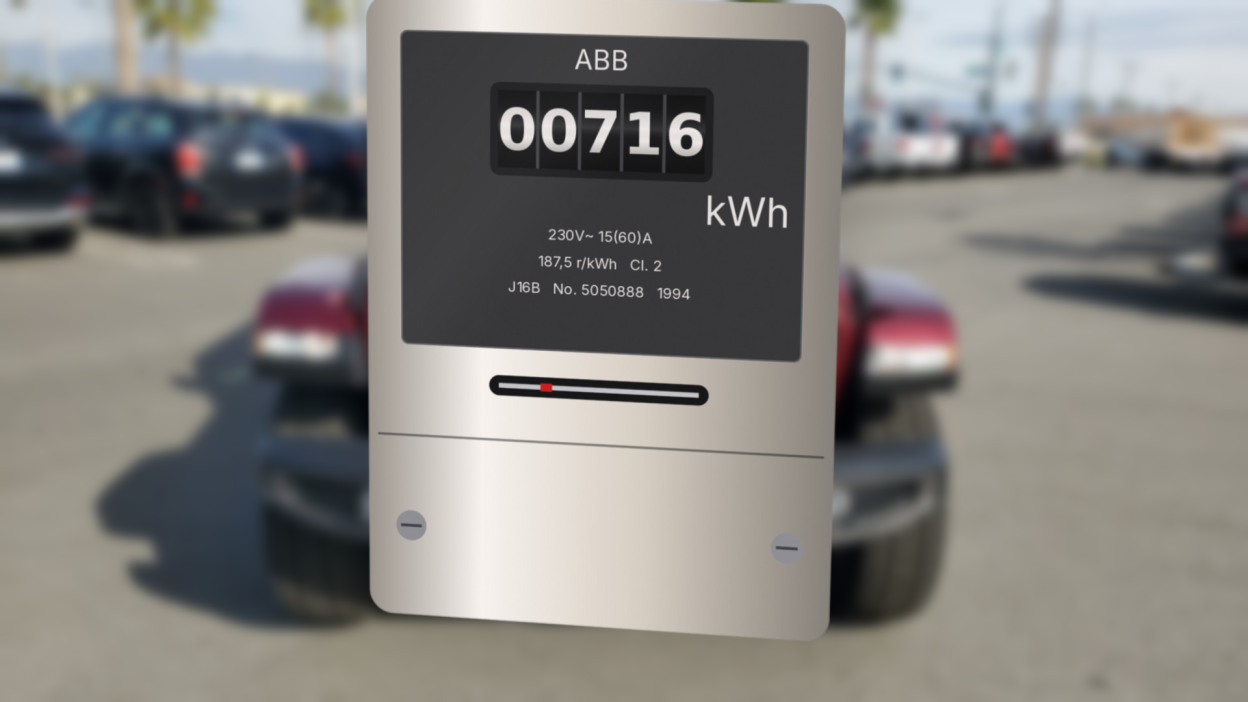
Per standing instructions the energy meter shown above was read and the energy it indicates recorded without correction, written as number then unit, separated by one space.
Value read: 716 kWh
